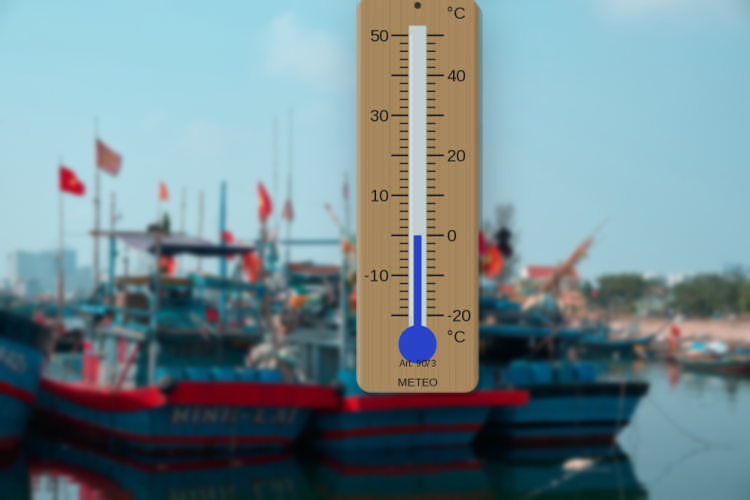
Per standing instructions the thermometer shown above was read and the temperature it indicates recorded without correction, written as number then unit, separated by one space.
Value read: 0 °C
